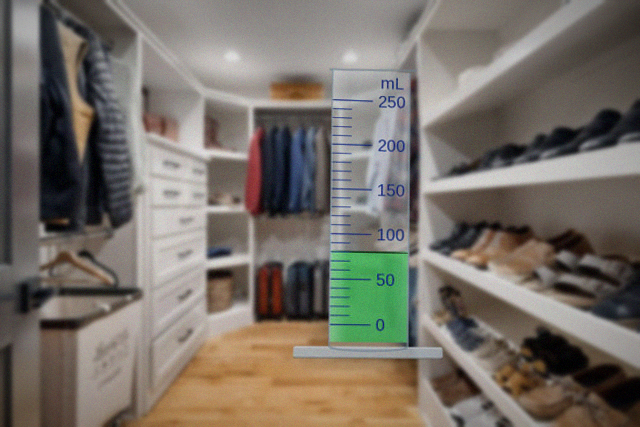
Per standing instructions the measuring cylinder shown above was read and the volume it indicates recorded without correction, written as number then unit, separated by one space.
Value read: 80 mL
